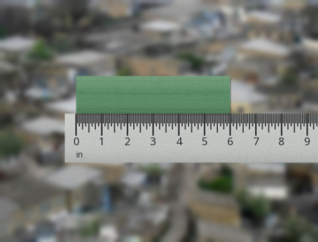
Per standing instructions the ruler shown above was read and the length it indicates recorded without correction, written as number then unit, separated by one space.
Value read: 6 in
